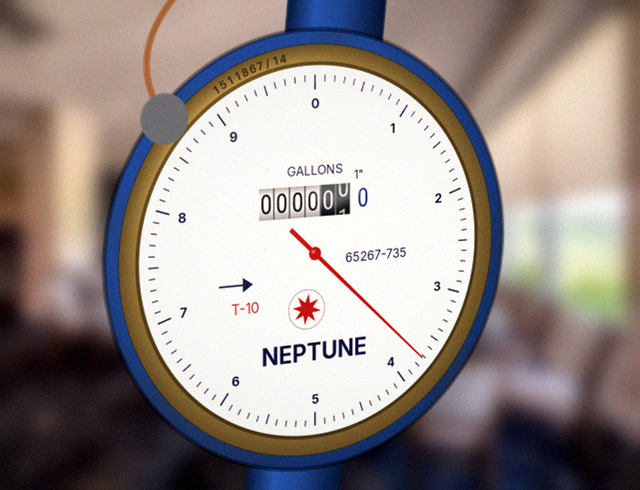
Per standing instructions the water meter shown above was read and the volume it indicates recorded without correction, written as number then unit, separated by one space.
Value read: 3.7 gal
